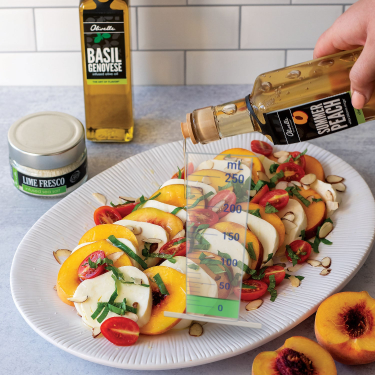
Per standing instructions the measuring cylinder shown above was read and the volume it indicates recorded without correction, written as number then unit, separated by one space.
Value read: 20 mL
